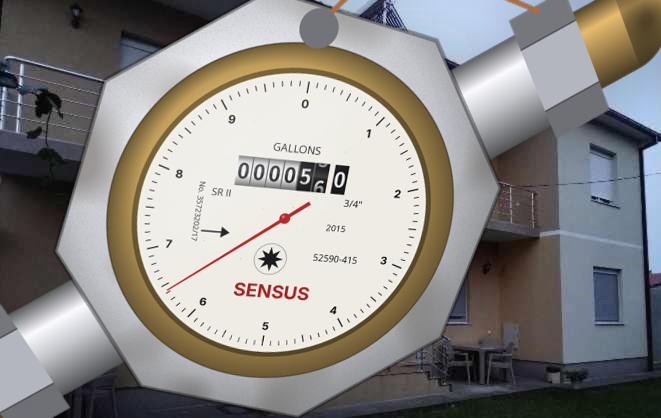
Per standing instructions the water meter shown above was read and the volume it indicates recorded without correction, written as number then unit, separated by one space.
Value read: 556.4 gal
